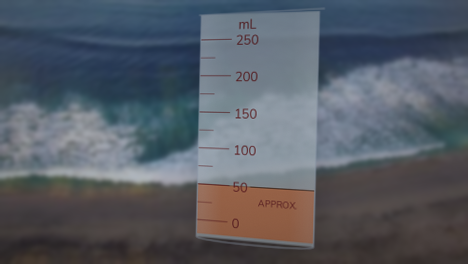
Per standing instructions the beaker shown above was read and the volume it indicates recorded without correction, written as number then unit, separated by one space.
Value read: 50 mL
